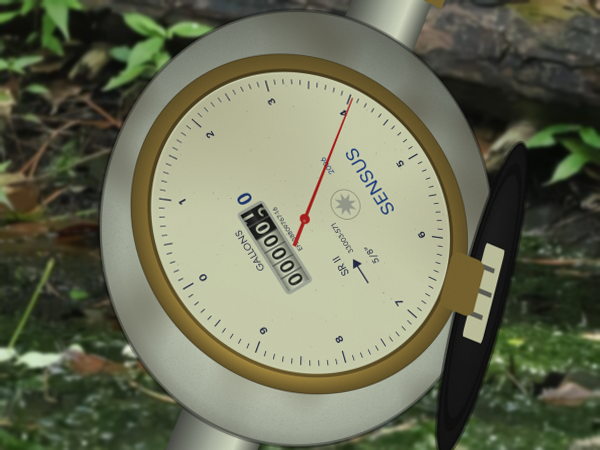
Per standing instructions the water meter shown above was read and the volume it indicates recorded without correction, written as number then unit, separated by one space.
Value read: 14.0 gal
